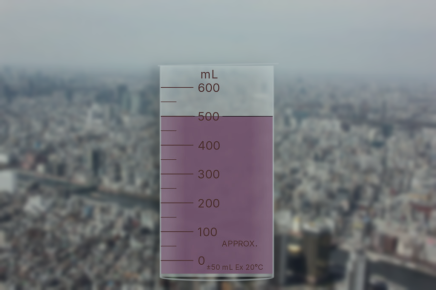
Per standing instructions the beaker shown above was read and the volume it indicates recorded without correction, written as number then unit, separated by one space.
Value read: 500 mL
